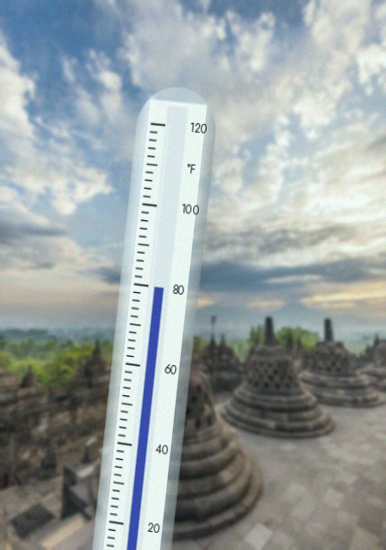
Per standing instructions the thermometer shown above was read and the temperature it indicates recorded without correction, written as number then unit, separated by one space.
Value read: 80 °F
